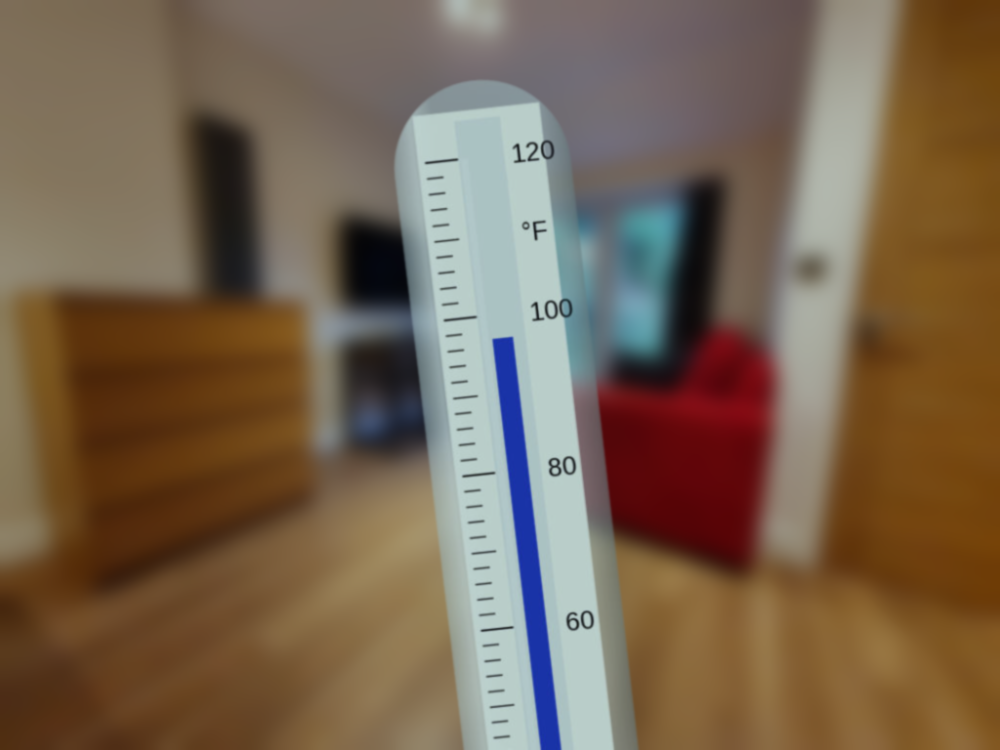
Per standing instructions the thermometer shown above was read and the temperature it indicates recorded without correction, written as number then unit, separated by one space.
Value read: 97 °F
